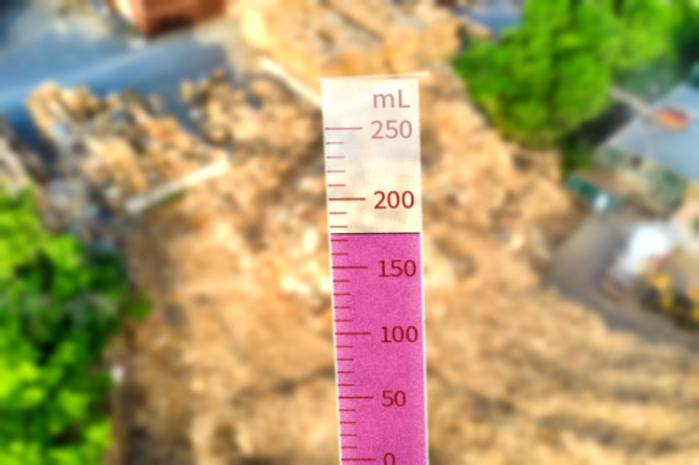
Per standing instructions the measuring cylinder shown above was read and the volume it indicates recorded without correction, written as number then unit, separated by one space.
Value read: 175 mL
